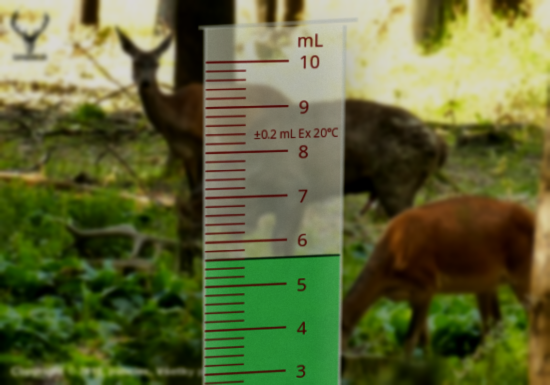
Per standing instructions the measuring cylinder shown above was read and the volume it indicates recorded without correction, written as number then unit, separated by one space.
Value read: 5.6 mL
